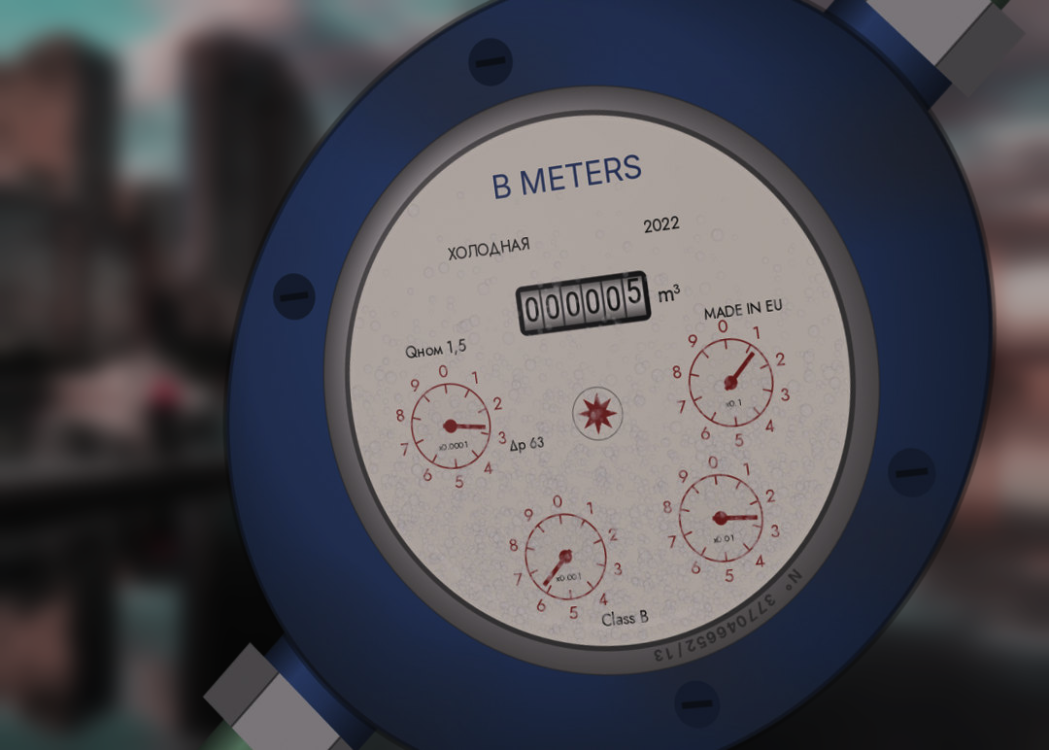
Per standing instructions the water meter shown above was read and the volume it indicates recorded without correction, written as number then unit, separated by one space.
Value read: 5.1262 m³
